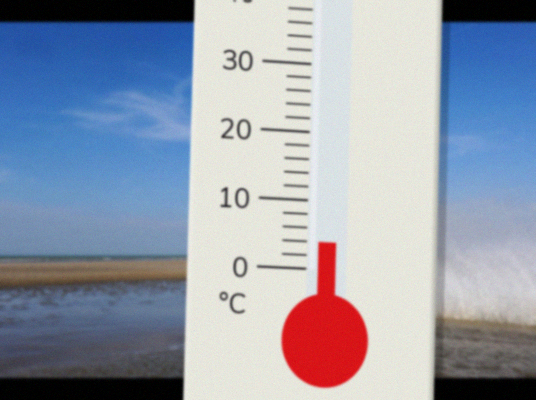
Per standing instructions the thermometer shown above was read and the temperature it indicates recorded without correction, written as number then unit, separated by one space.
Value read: 4 °C
